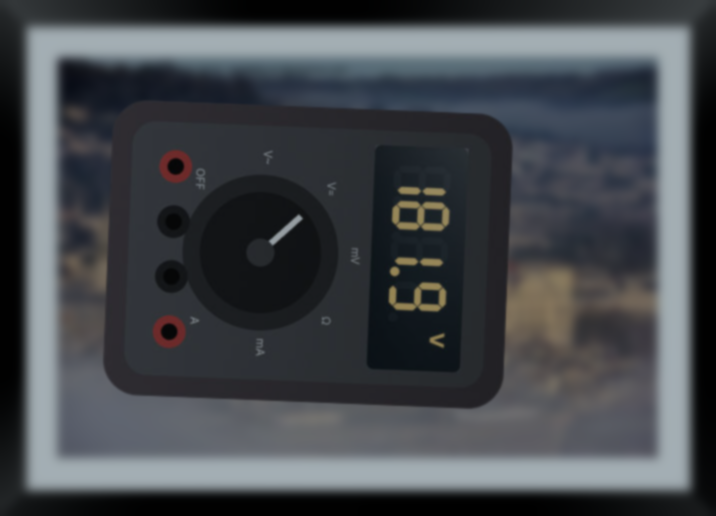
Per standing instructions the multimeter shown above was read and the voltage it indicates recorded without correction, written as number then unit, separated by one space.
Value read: 181.9 V
